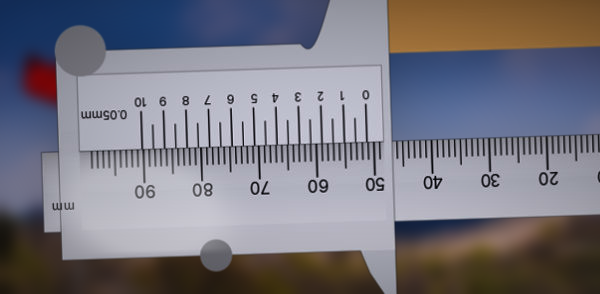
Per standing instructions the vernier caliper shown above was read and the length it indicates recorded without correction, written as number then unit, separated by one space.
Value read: 51.2 mm
